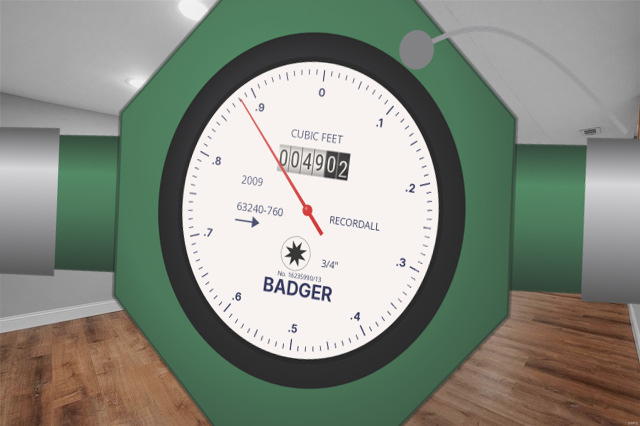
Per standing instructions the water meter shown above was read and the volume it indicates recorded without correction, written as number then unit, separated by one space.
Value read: 4901.88 ft³
